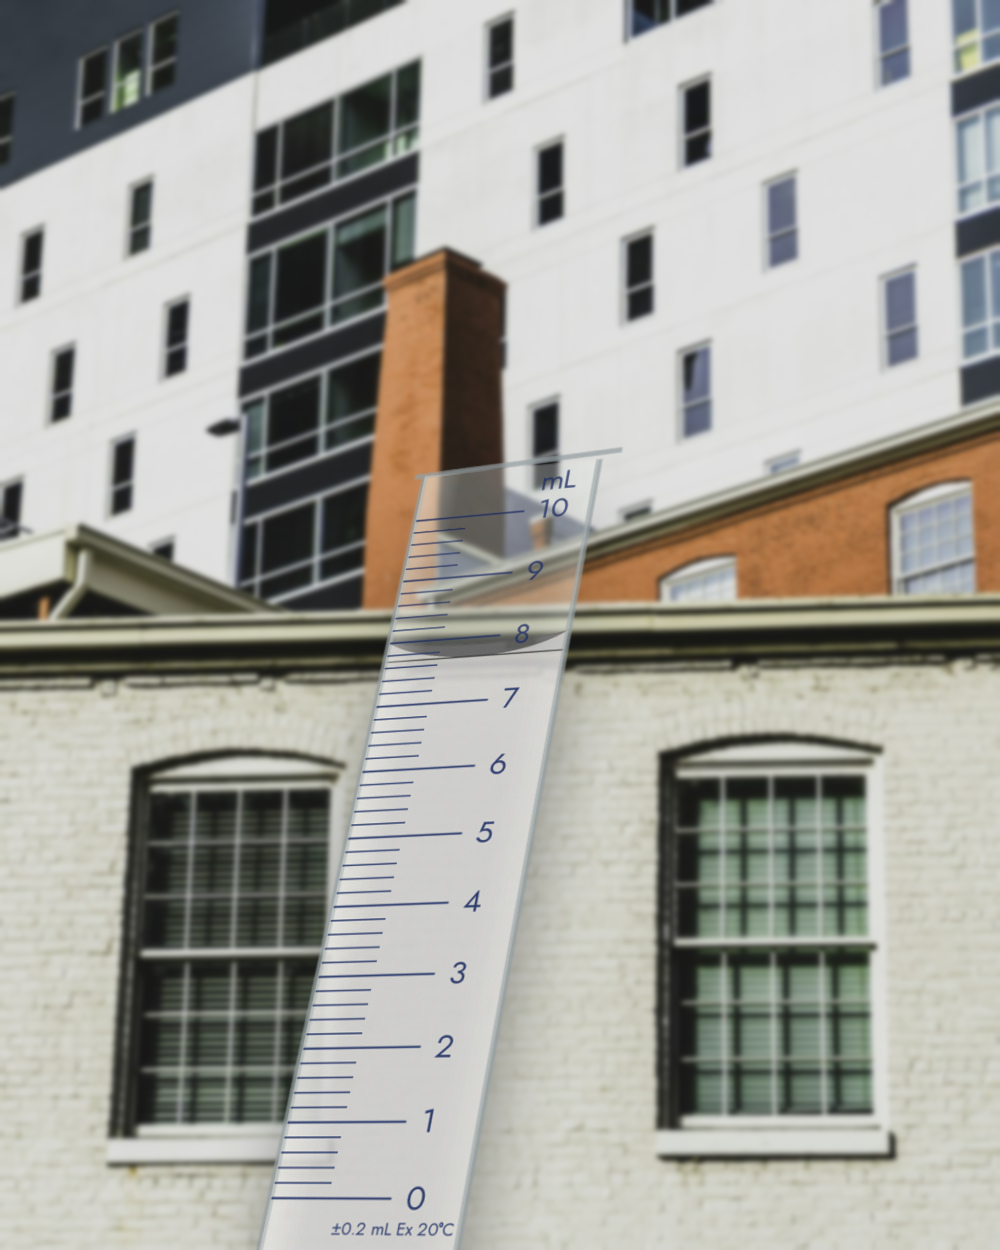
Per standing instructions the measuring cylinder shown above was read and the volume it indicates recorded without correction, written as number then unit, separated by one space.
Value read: 7.7 mL
